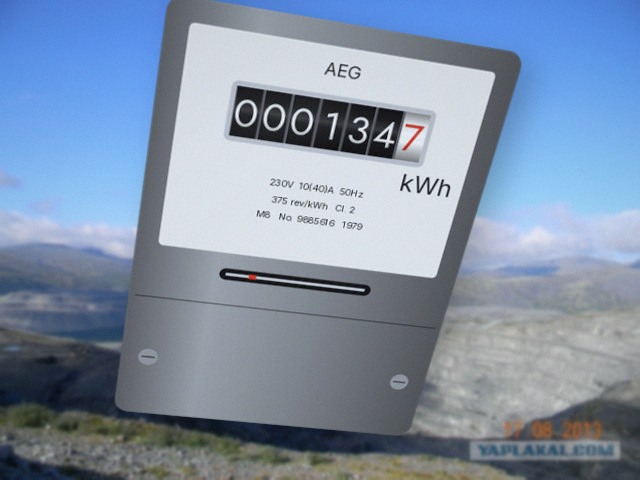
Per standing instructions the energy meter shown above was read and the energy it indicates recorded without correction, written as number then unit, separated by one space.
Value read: 134.7 kWh
